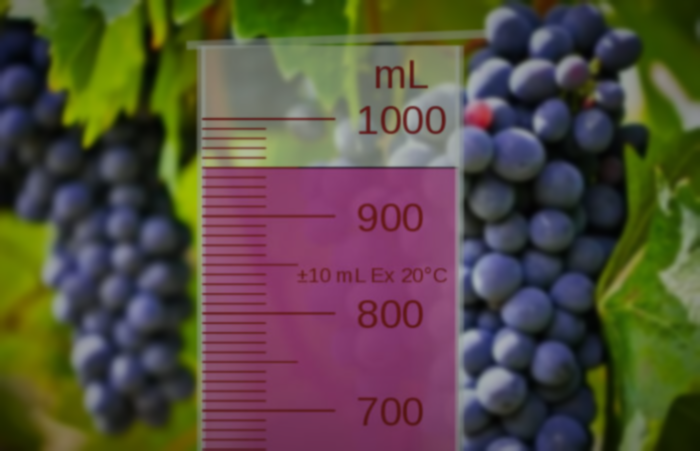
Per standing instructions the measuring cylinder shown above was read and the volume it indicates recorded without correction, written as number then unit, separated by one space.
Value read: 950 mL
